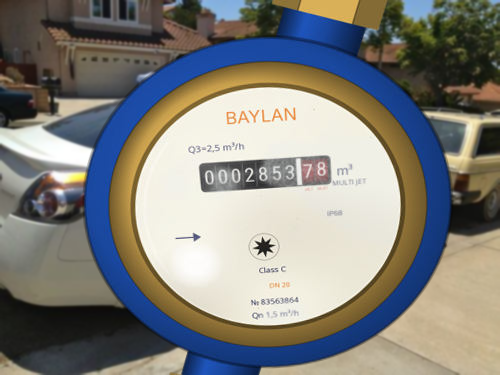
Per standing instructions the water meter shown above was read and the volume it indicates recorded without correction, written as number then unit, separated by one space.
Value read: 2853.78 m³
